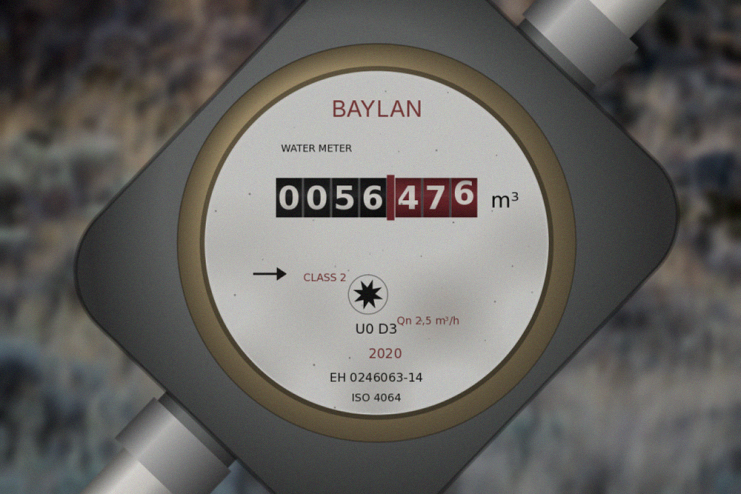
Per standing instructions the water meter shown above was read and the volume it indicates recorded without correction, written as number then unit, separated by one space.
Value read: 56.476 m³
